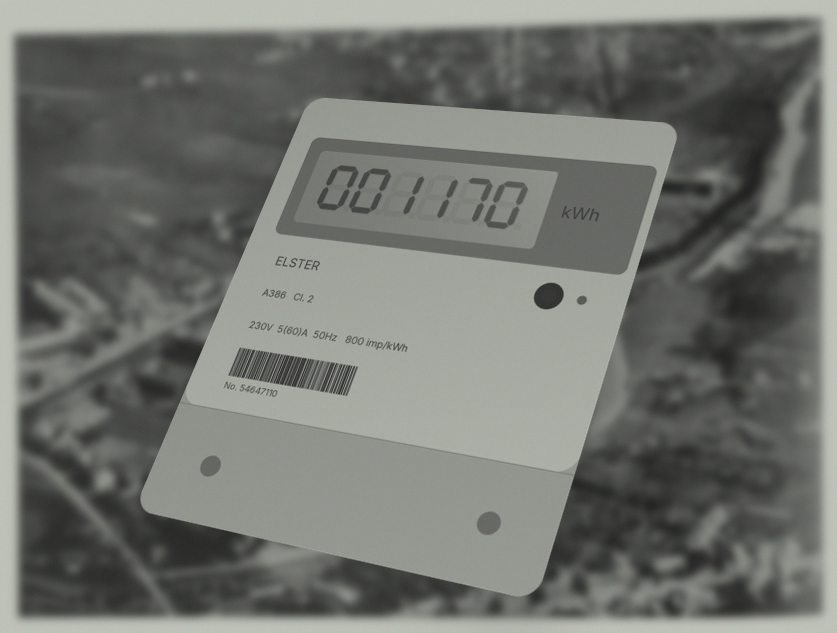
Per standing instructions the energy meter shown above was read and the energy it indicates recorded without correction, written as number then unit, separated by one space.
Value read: 1170 kWh
